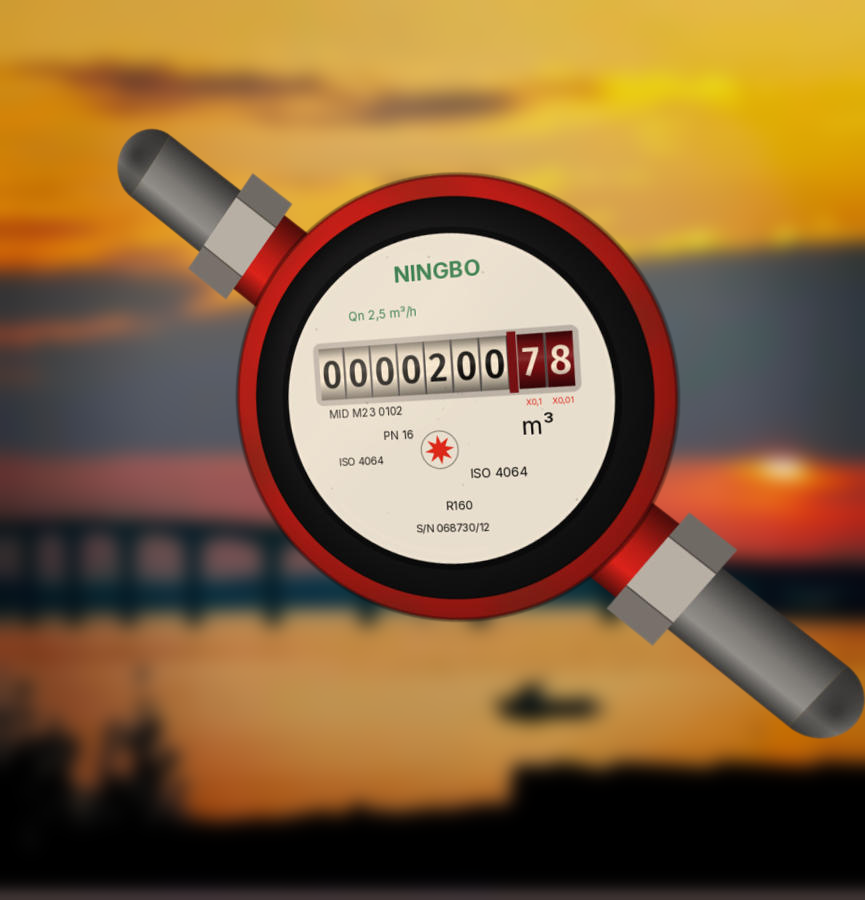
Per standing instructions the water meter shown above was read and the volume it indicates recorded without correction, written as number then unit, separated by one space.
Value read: 200.78 m³
